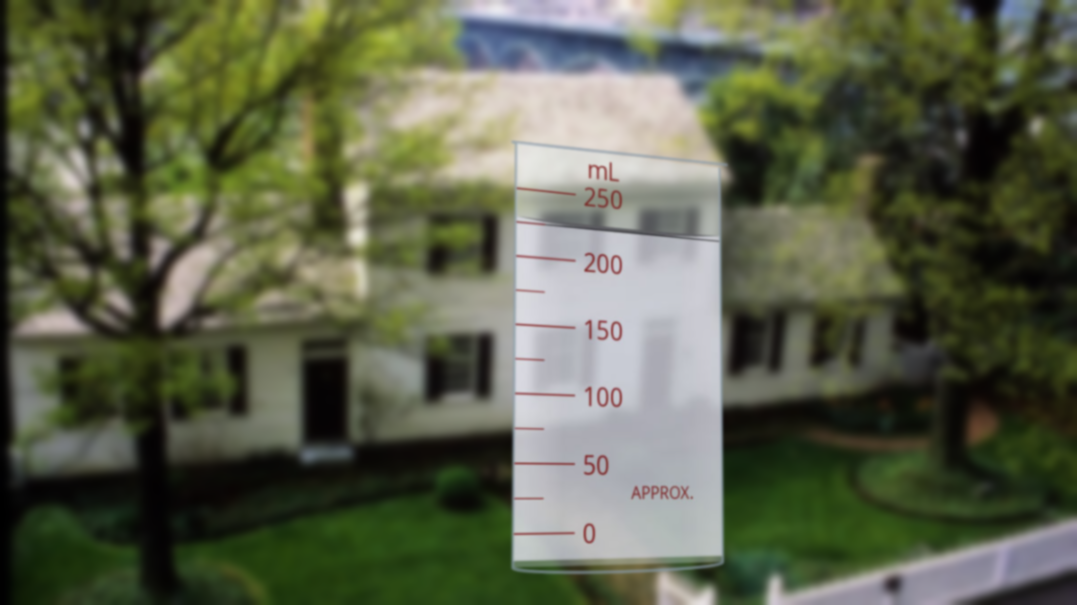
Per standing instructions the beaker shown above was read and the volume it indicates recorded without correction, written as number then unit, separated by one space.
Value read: 225 mL
